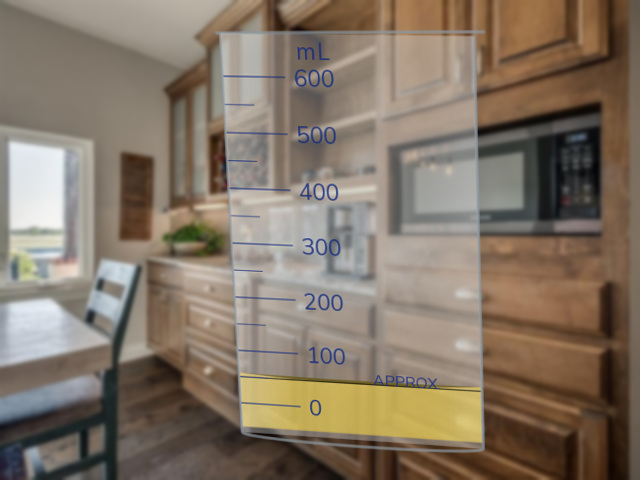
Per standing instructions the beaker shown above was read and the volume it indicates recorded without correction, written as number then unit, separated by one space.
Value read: 50 mL
